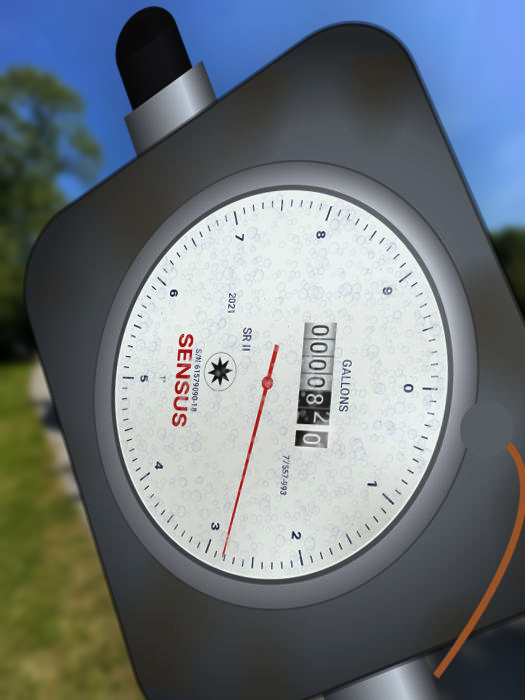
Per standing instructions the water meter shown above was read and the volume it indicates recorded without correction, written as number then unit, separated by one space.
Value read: 822.8 gal
